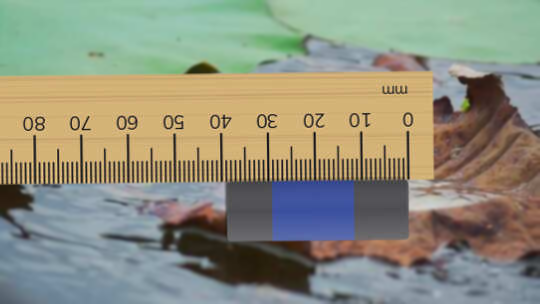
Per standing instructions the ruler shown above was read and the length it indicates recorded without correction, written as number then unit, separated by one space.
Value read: 39 mm
